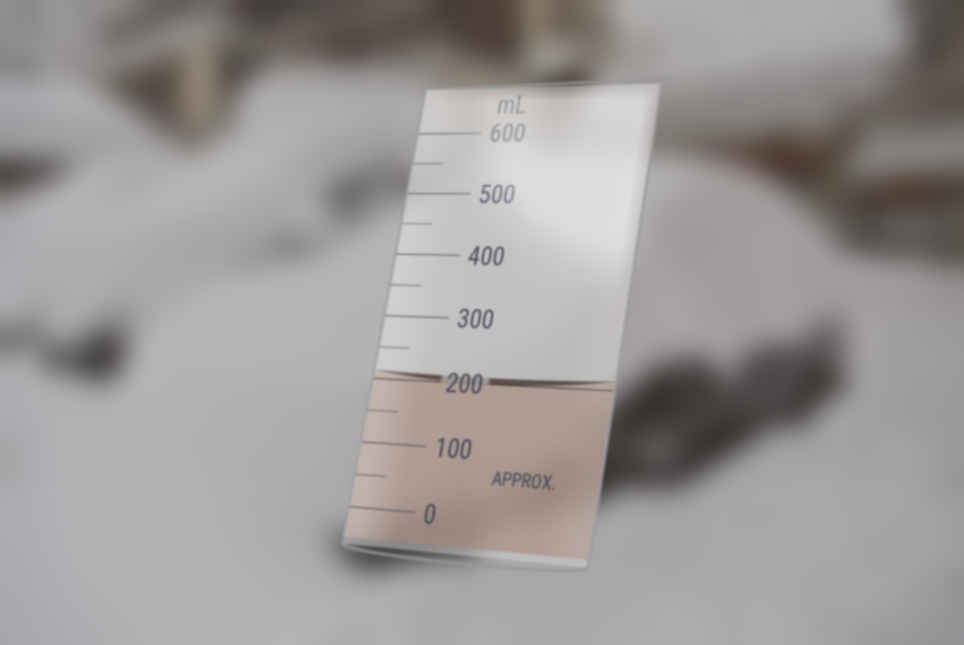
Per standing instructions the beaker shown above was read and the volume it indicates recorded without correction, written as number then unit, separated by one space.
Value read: 200 mL
